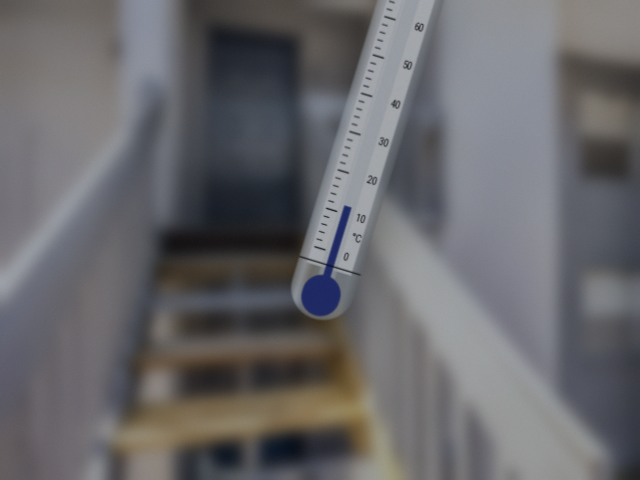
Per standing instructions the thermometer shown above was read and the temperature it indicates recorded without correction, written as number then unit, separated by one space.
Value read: 12 °C
